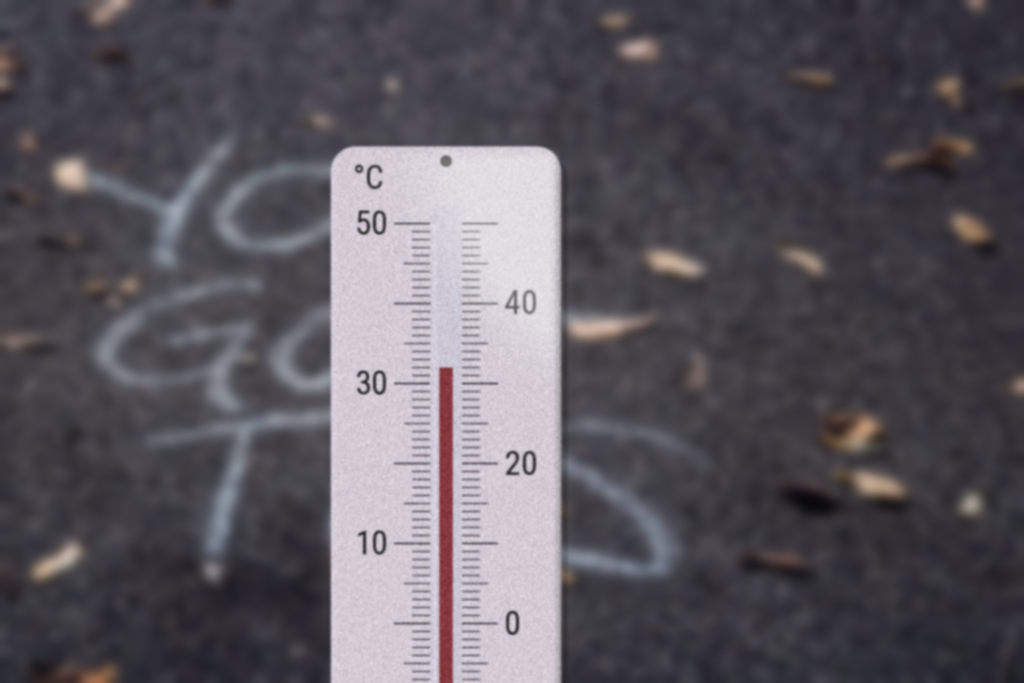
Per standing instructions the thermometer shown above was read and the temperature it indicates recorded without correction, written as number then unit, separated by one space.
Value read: 32 °C
